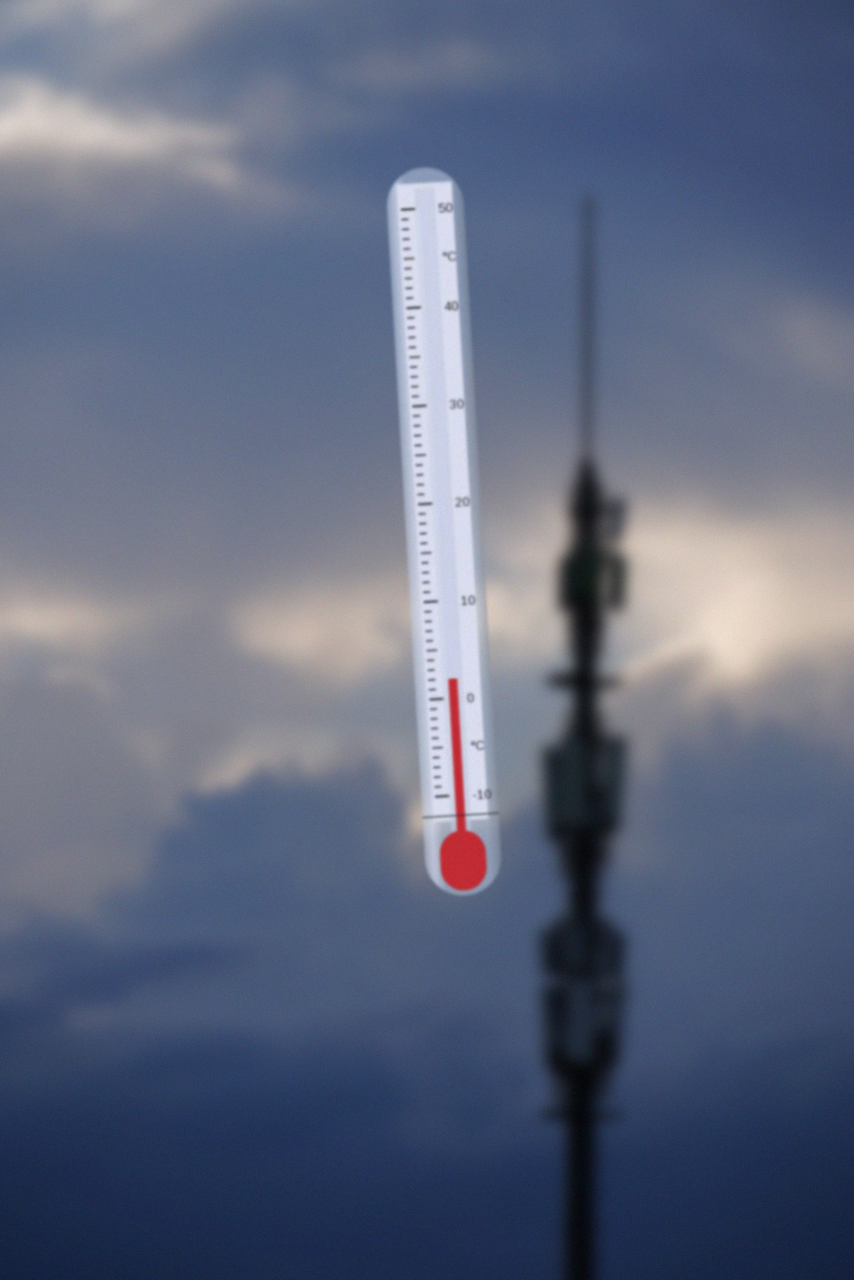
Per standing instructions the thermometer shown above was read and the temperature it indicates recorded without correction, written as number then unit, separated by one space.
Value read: 2 °C
